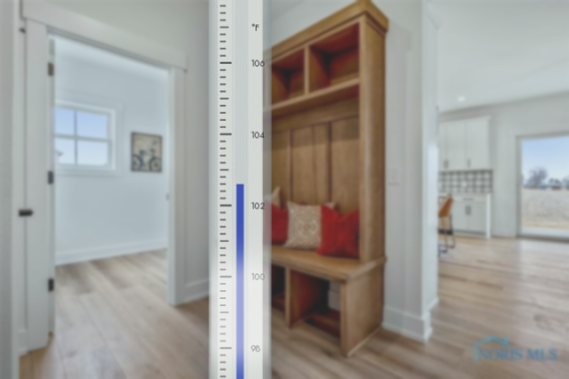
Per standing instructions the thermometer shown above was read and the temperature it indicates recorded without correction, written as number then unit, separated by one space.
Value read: 102.6 °F
